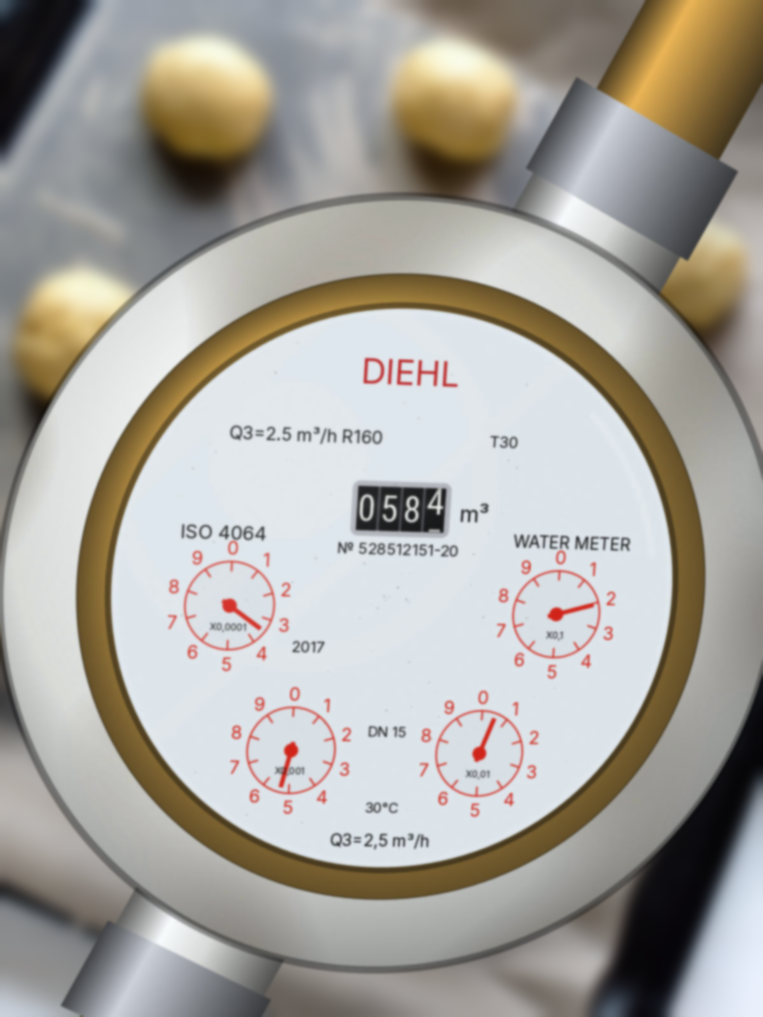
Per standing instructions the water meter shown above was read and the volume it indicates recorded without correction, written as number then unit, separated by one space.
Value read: 584.2053 m³
